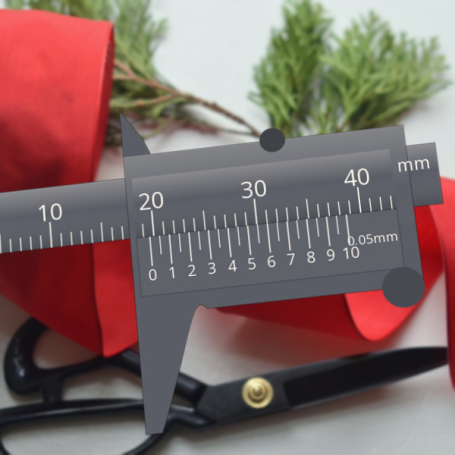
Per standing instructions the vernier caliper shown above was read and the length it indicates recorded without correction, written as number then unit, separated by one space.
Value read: 19.6 mm
